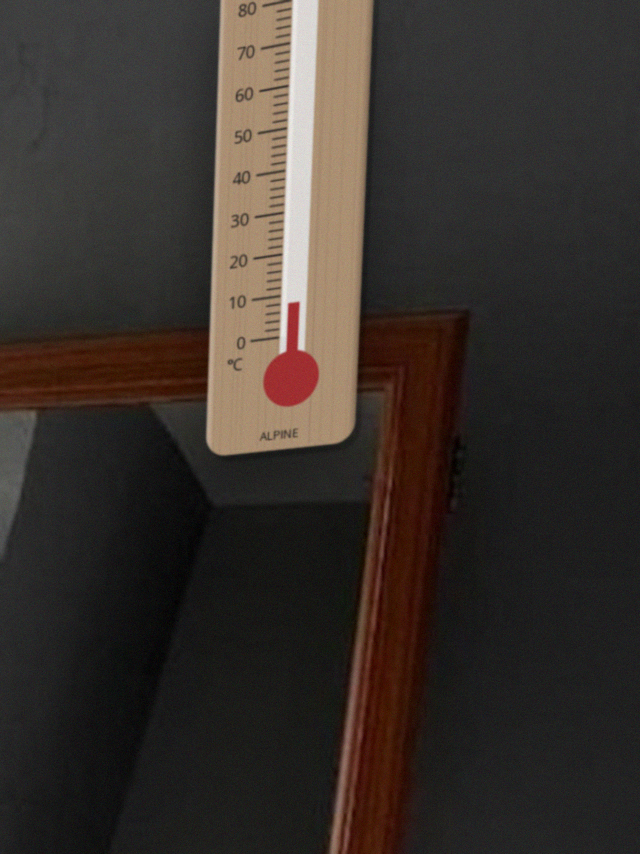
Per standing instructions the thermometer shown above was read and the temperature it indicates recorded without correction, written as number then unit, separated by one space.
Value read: 8 °C
